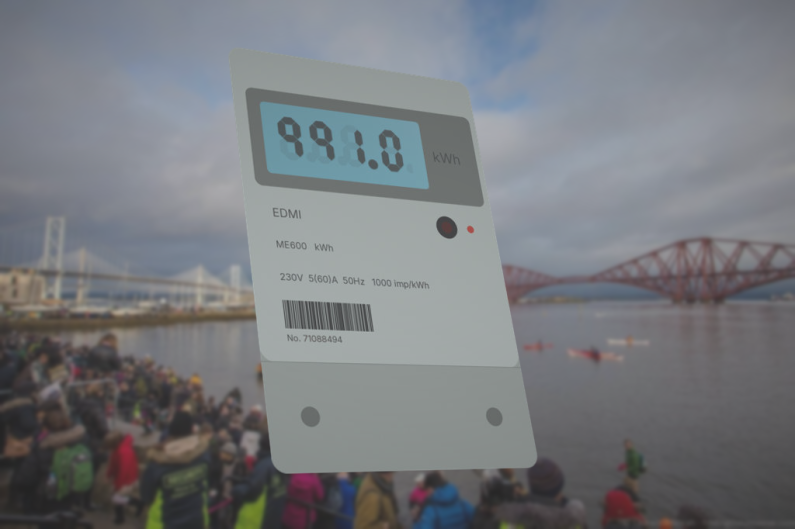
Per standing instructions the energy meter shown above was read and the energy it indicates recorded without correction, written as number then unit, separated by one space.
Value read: 991.0 kWh
